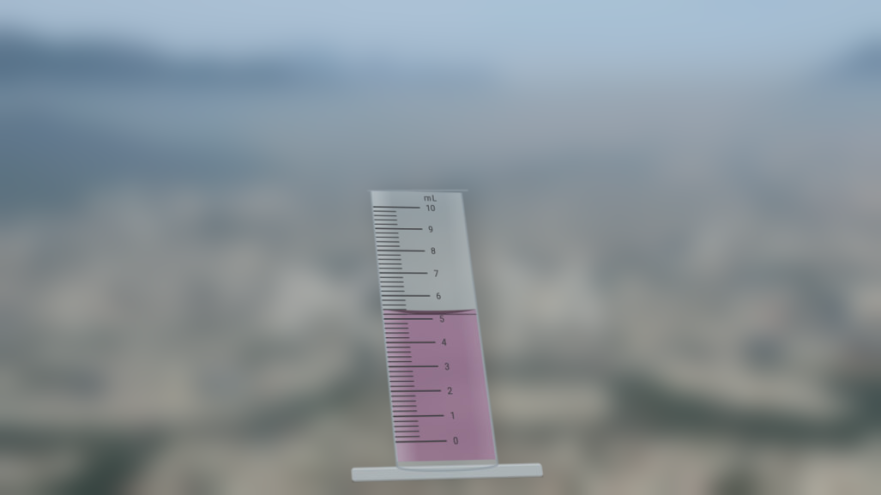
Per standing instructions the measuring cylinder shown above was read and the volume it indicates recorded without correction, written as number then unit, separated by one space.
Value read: 5.2 mL
